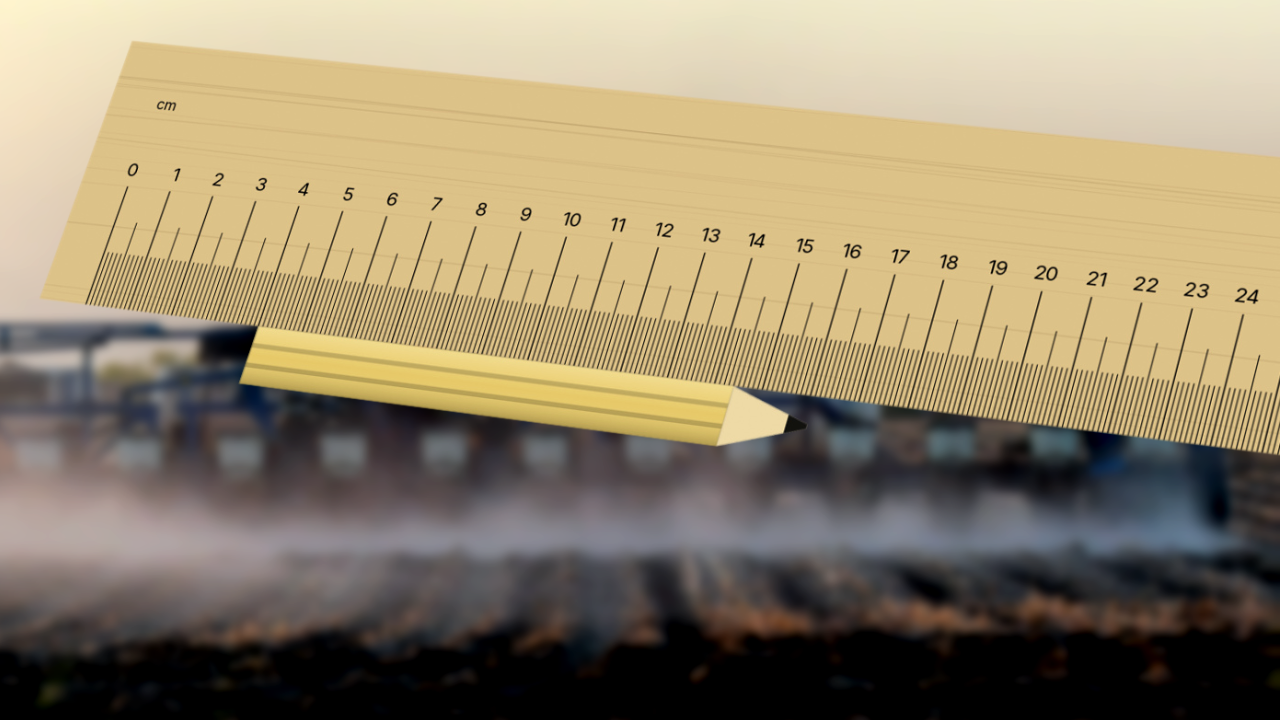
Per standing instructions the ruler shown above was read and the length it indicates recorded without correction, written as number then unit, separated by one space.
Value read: 12.1 cm
